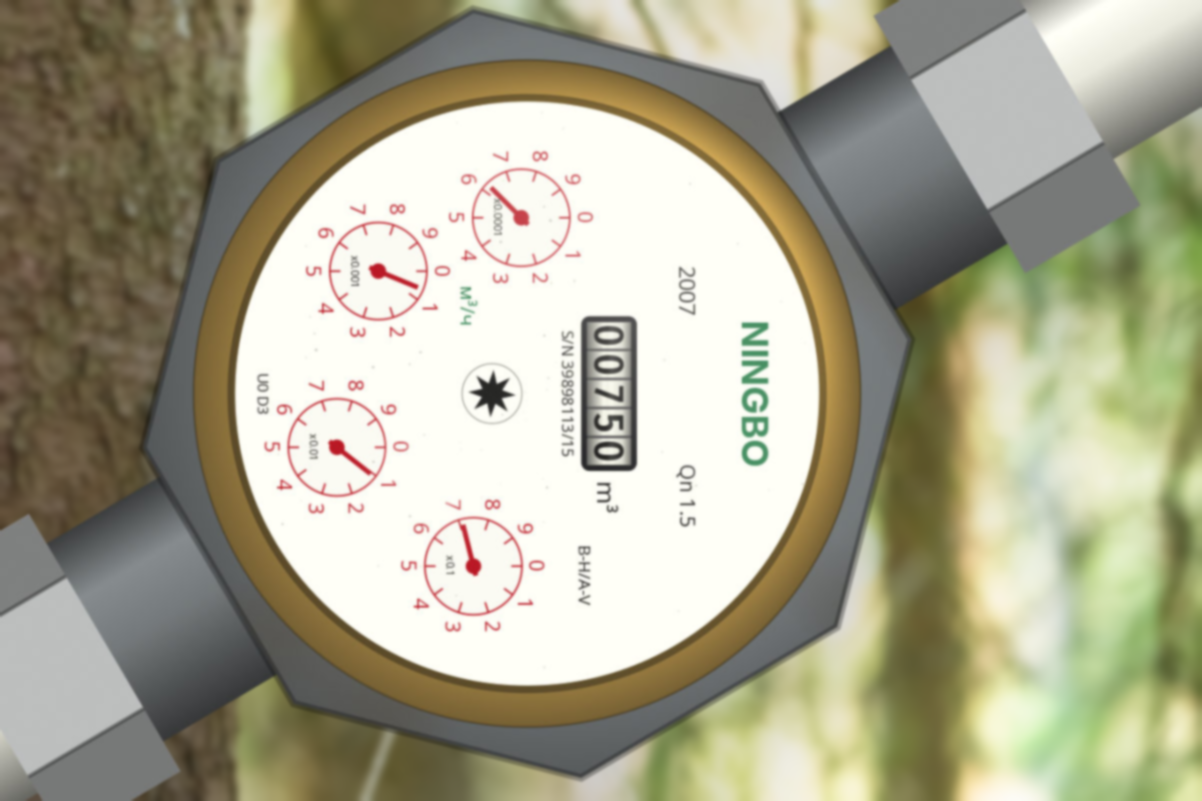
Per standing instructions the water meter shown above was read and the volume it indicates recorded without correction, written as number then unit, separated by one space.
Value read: 750.7106 m³
